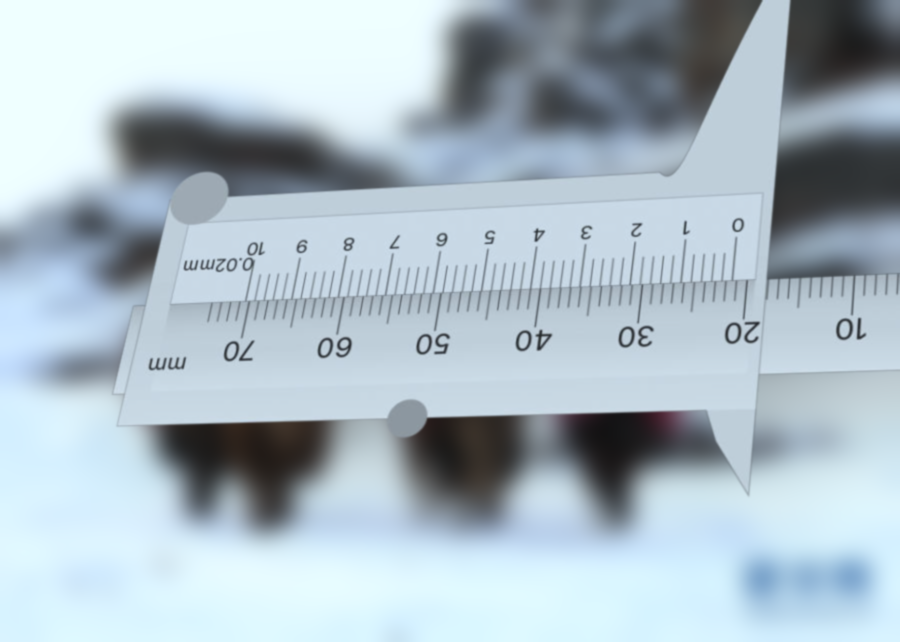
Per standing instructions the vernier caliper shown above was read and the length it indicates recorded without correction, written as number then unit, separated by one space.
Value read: 21.4 mm
